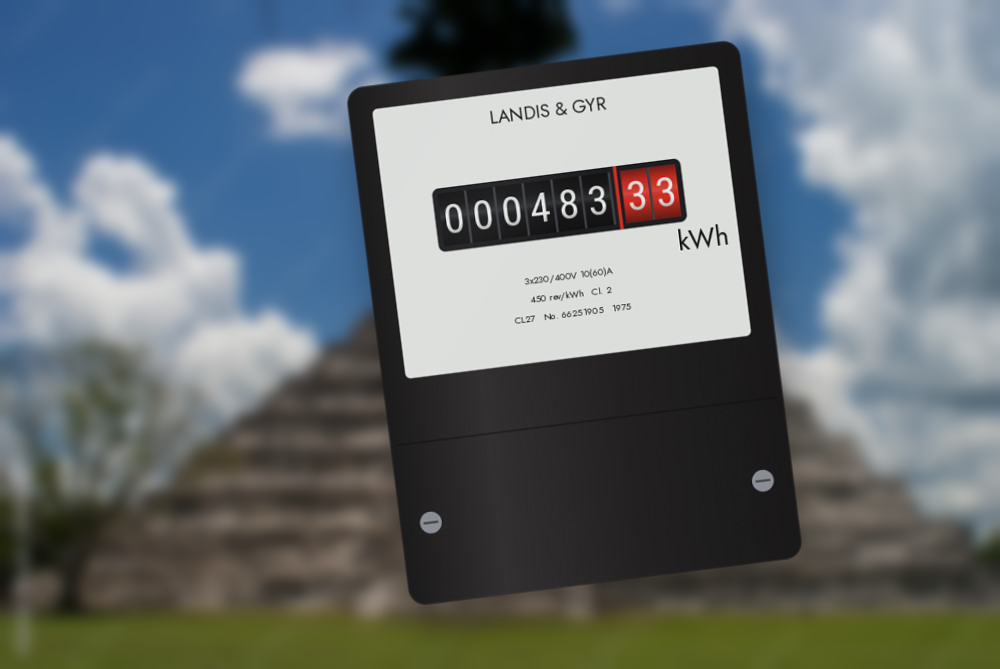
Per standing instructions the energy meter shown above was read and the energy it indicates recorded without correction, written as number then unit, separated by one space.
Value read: 483.33 kWh
